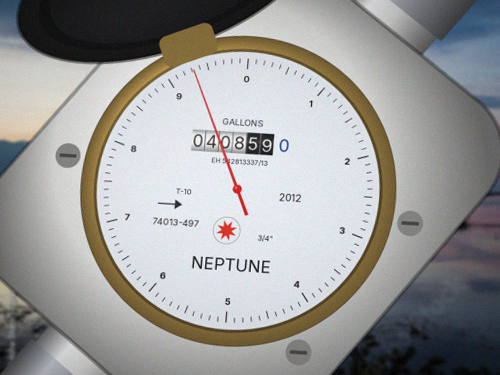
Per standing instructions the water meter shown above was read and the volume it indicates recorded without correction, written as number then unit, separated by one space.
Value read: 408589.3 gal
